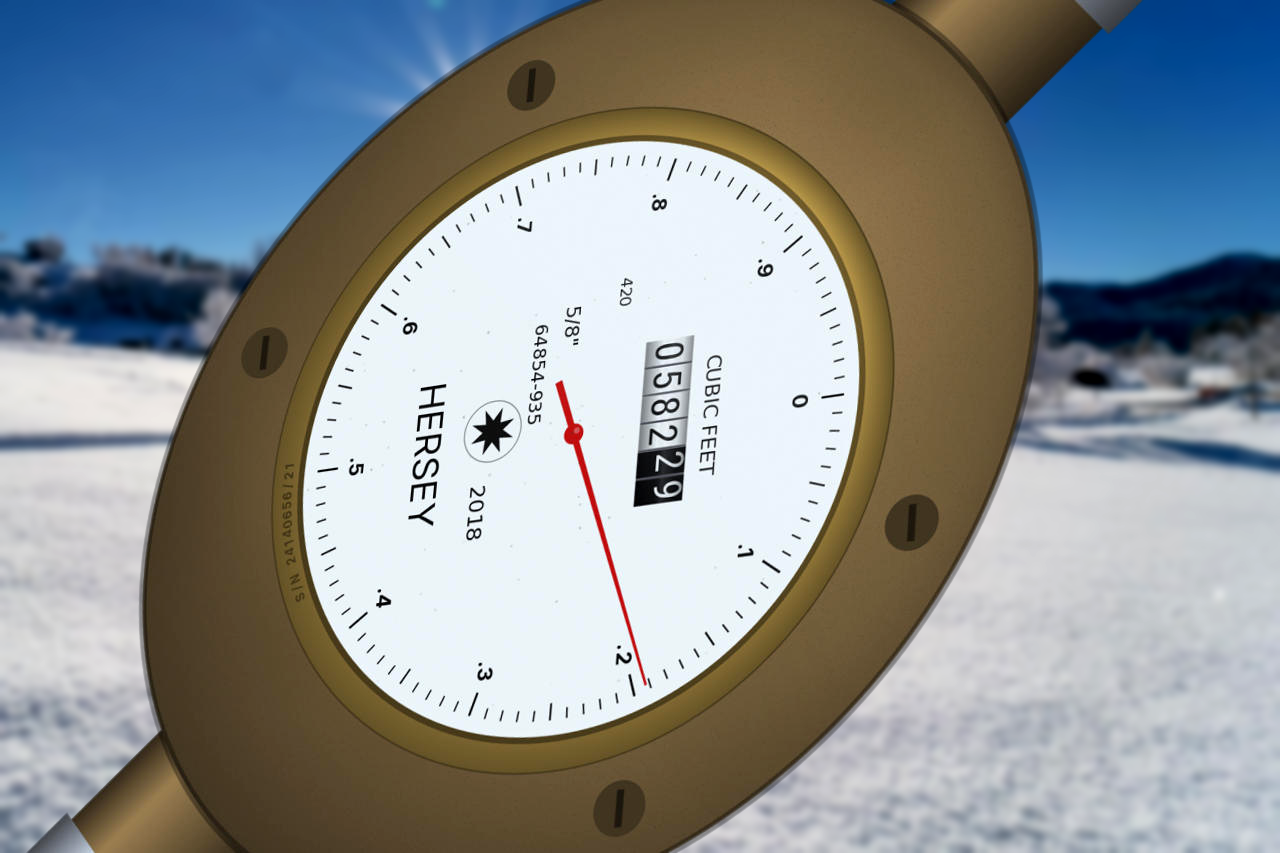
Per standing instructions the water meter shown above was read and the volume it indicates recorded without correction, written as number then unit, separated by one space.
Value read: 58229.19 ft³
